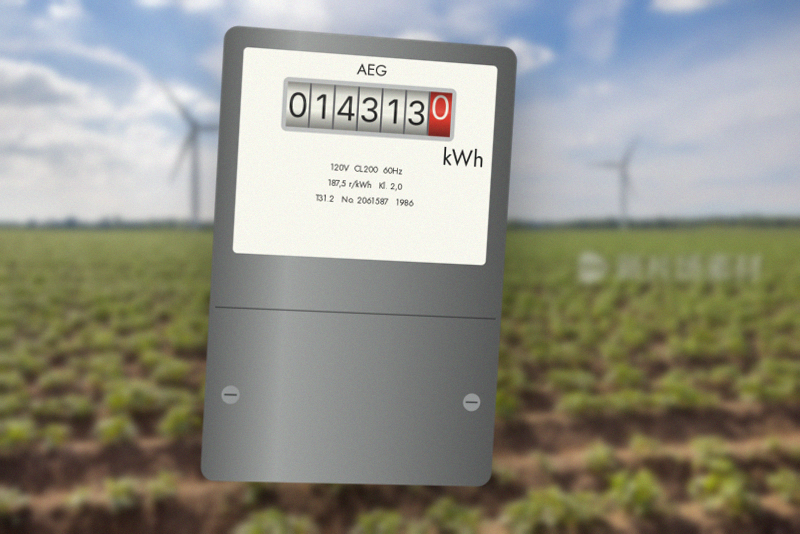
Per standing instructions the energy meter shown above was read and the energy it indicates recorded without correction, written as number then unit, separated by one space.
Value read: 14313.0 kWh
